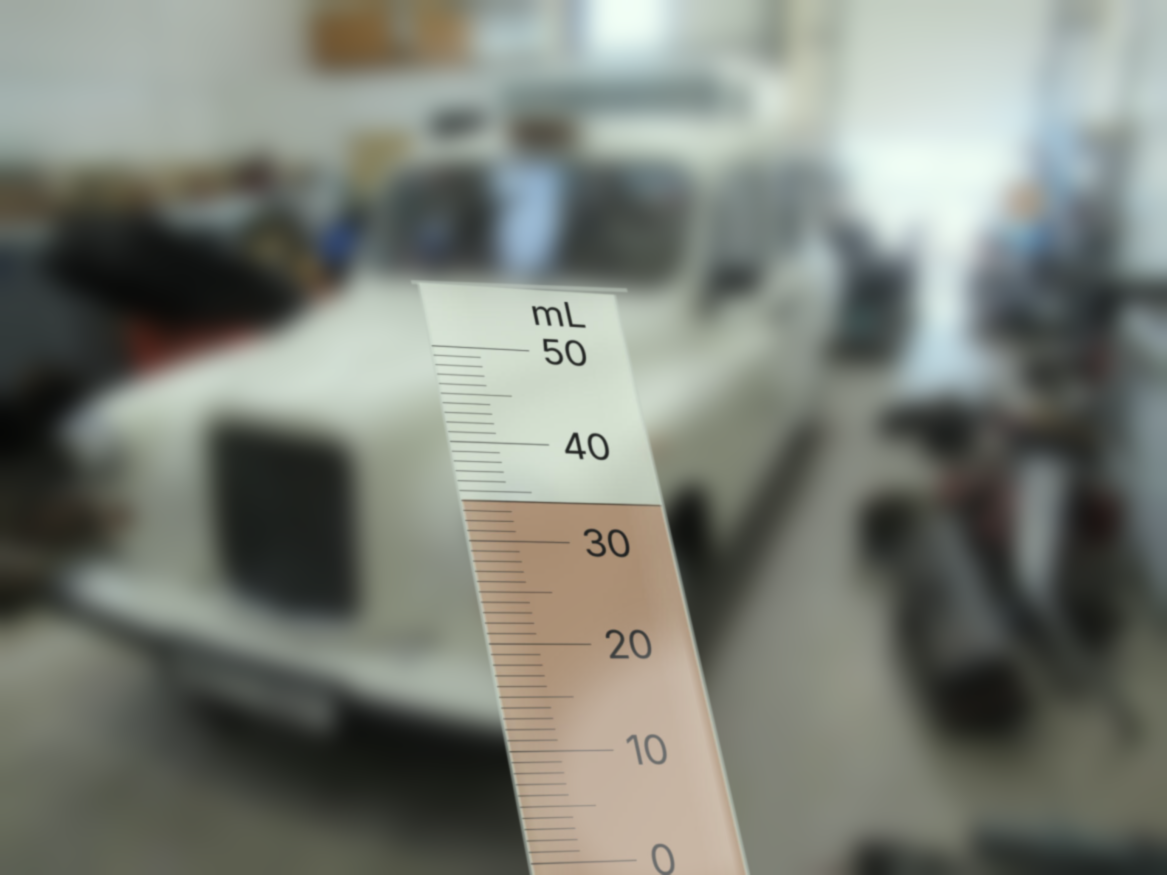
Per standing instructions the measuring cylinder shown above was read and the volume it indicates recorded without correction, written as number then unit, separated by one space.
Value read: 34 mL
